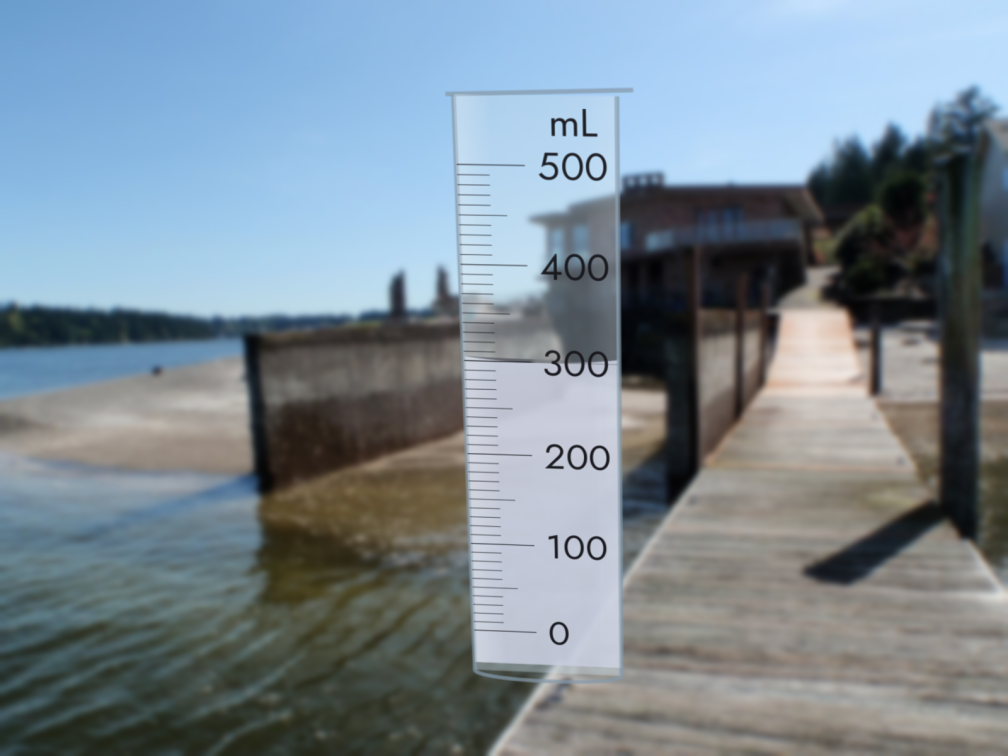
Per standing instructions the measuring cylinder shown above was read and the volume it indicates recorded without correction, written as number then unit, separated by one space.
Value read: 300 mL
